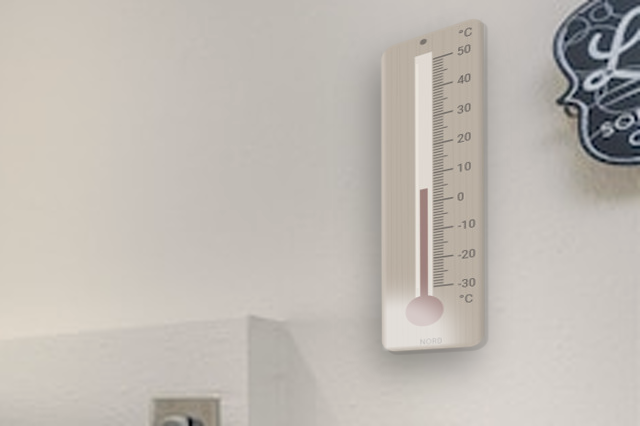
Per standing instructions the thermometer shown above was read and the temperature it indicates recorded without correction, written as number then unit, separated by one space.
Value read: 5 °C
